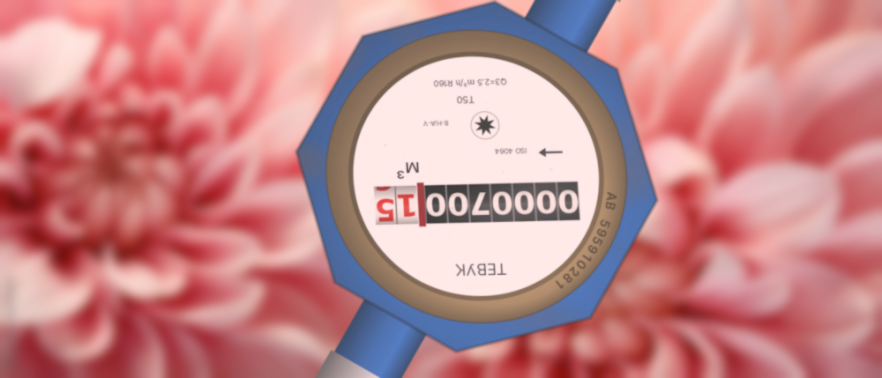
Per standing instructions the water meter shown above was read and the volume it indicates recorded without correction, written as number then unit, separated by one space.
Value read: 700.15 m³
